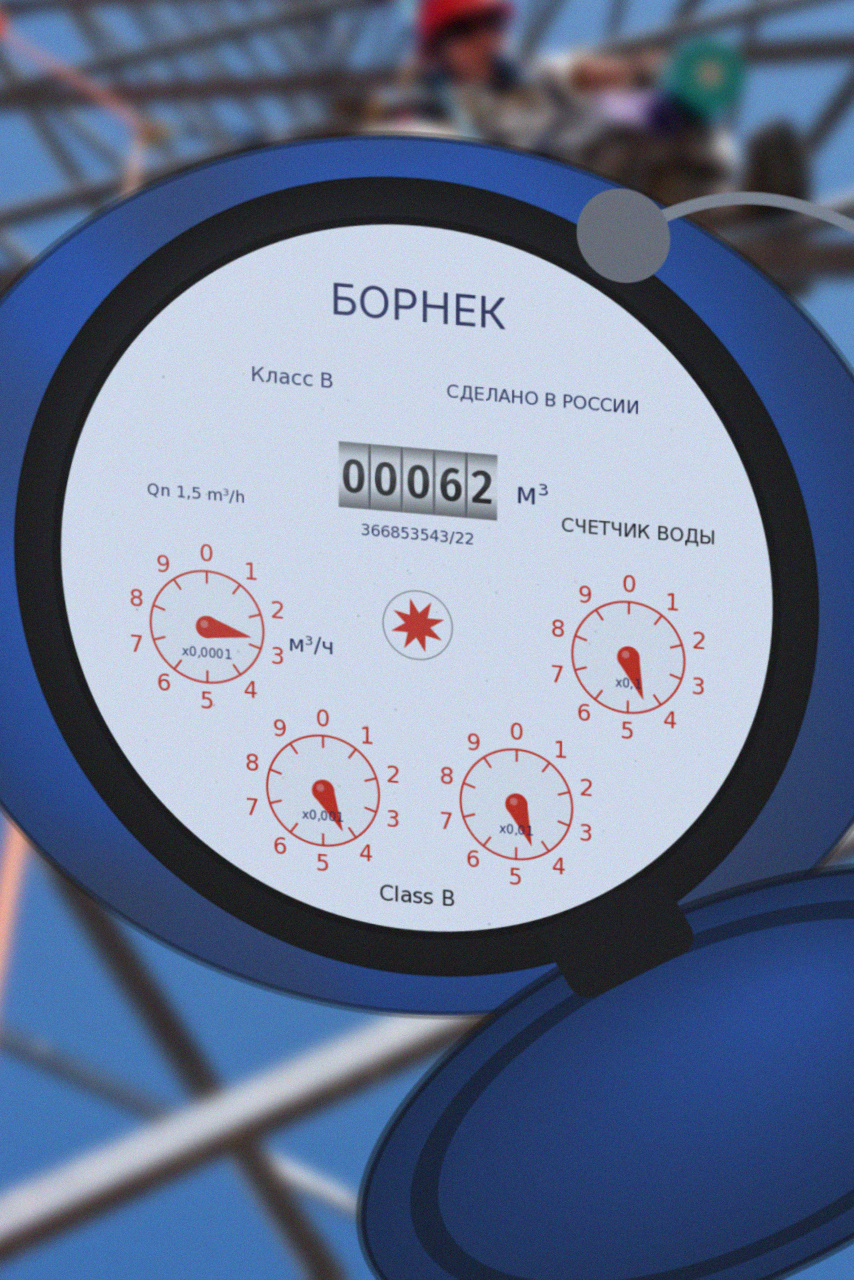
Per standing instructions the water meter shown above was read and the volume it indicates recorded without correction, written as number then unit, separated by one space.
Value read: 62.4442 m³
